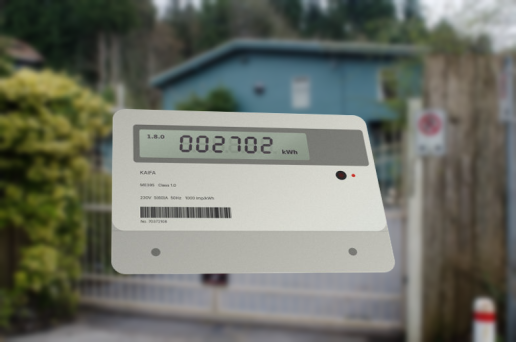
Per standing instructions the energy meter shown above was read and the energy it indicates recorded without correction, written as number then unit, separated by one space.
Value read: 2702 kWh
